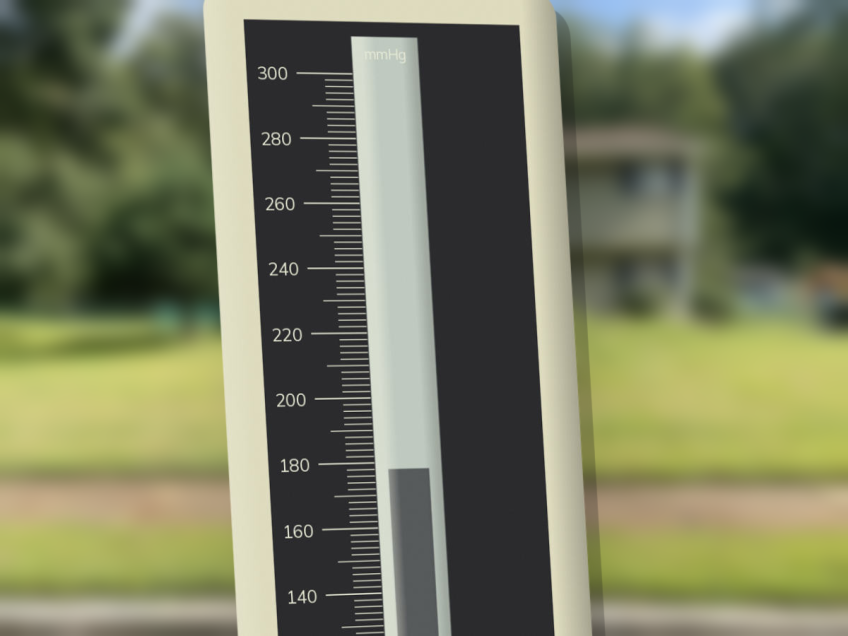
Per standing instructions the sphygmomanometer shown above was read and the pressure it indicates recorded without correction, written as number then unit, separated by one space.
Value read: 178 mmHg
